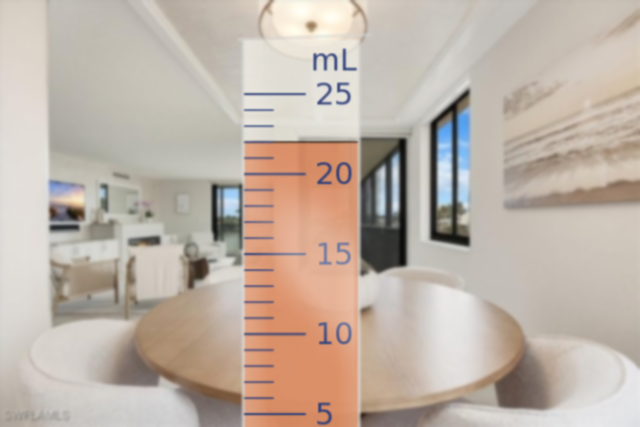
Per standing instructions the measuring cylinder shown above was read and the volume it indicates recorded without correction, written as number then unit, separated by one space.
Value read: 22 mL
